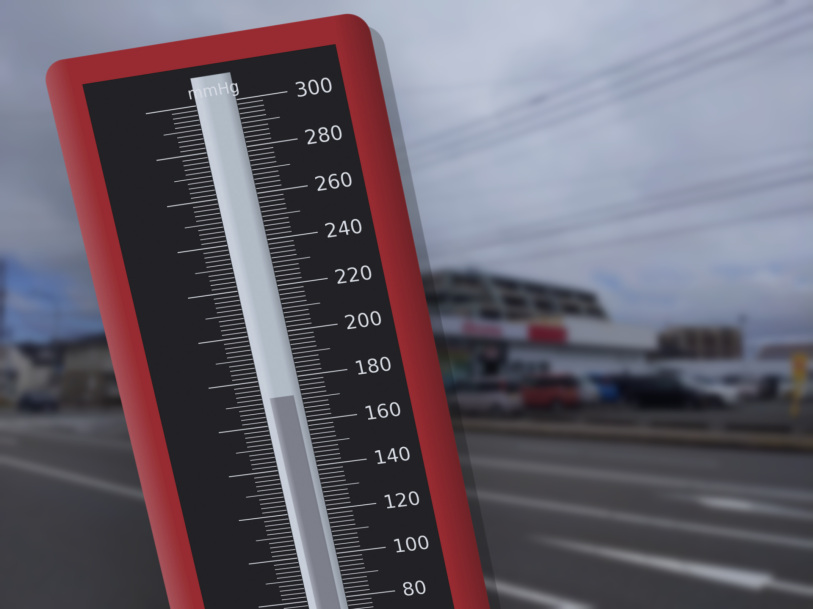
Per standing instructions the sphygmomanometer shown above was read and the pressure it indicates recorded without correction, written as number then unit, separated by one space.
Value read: 172 mmHg
